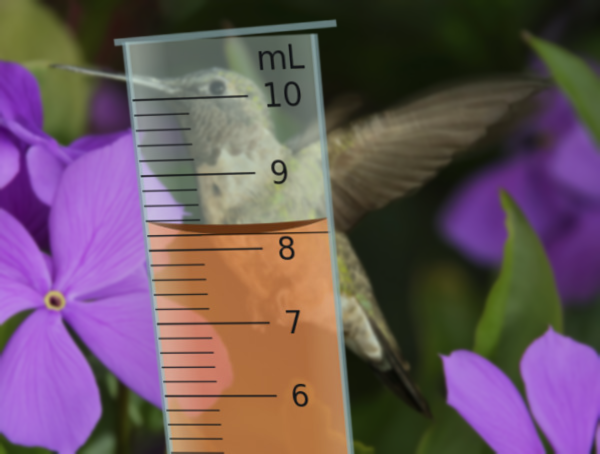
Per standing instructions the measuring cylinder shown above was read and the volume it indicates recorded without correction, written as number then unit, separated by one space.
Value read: 8.2 mL
